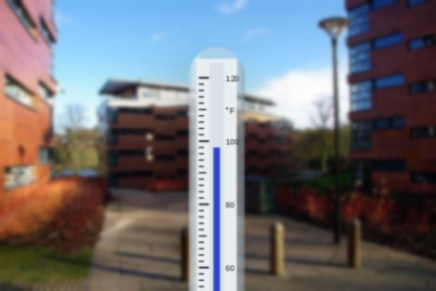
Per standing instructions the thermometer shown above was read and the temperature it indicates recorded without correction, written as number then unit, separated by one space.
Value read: 98 °F
